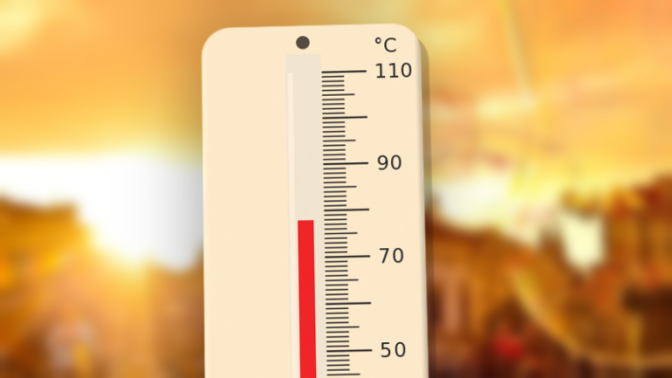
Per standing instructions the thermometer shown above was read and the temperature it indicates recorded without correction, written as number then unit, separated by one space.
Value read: 78 °C
